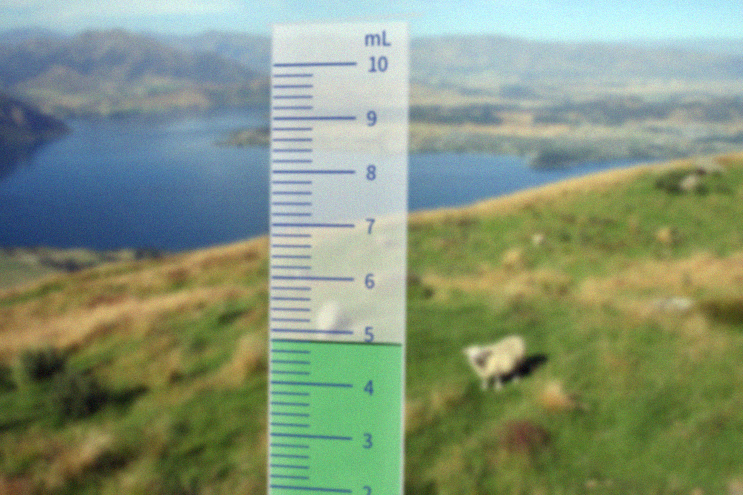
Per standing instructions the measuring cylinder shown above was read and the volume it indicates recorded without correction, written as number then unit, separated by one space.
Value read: 4.8 mL
